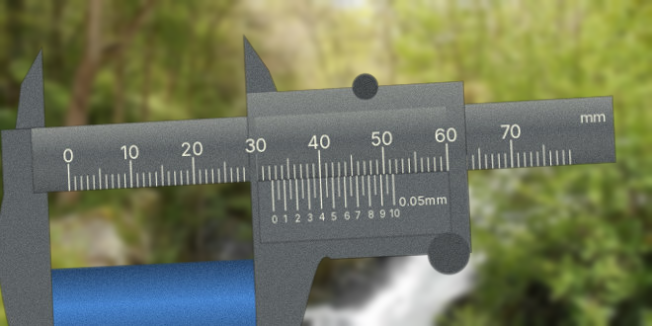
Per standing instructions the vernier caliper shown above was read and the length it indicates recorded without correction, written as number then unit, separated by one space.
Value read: 32.4 mm
